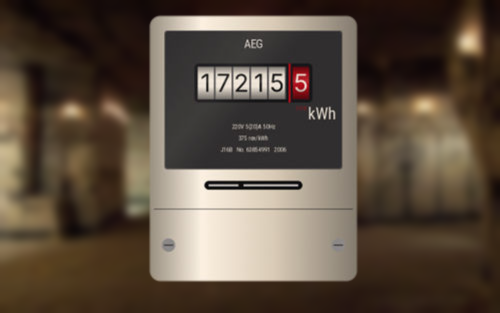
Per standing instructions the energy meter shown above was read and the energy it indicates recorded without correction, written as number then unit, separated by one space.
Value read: 17215.5 kWh
